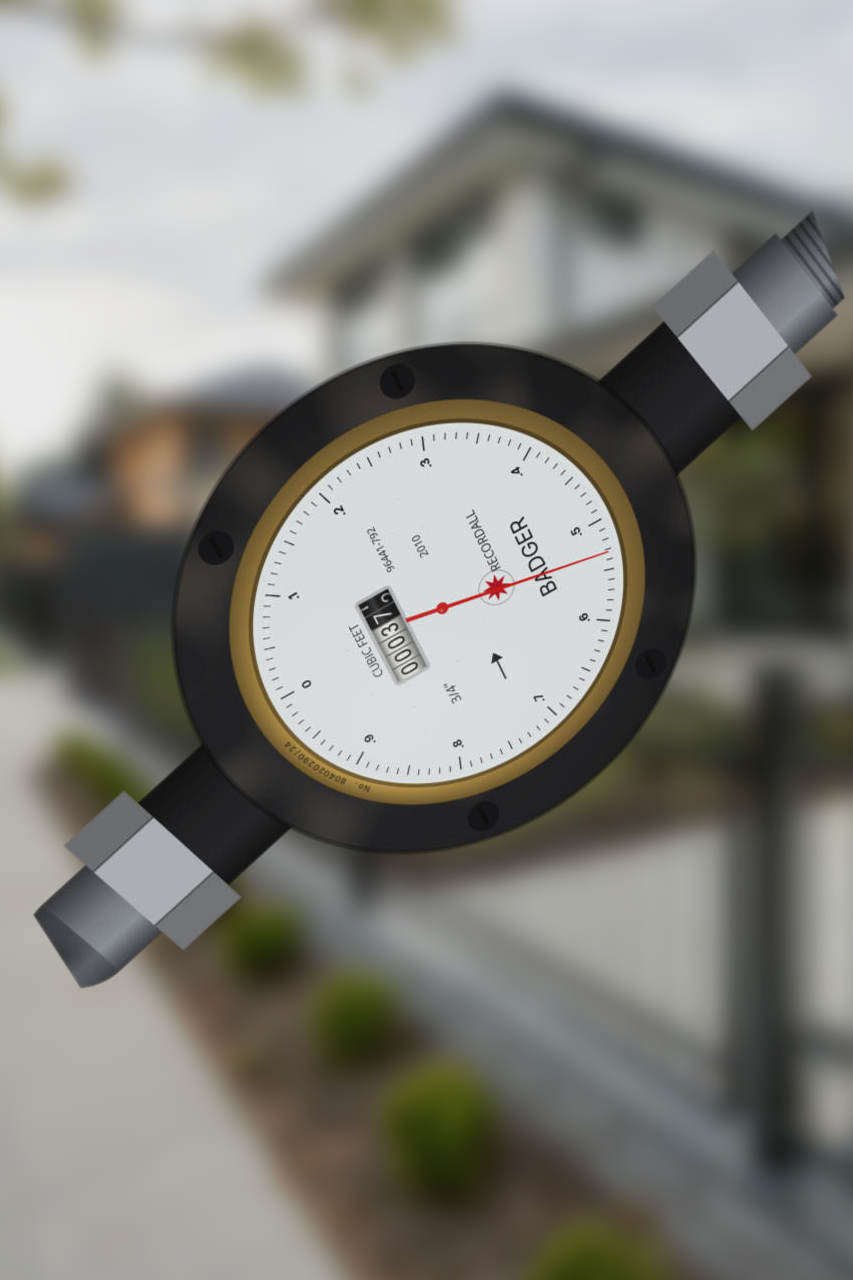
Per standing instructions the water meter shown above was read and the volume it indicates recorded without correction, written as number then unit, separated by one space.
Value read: 371.53 ft³
